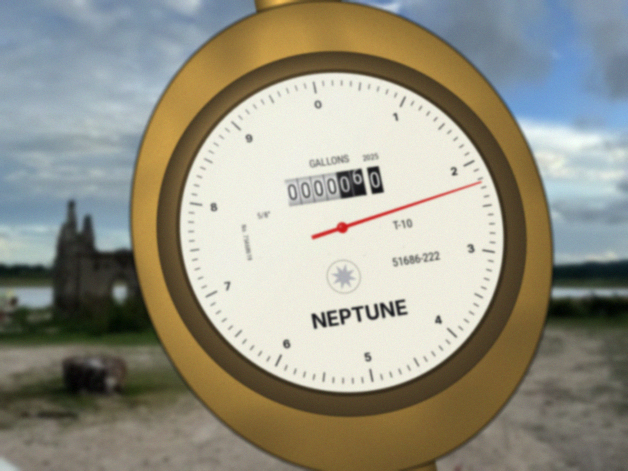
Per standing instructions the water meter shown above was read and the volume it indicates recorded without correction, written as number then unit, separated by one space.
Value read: 62.2 gal
